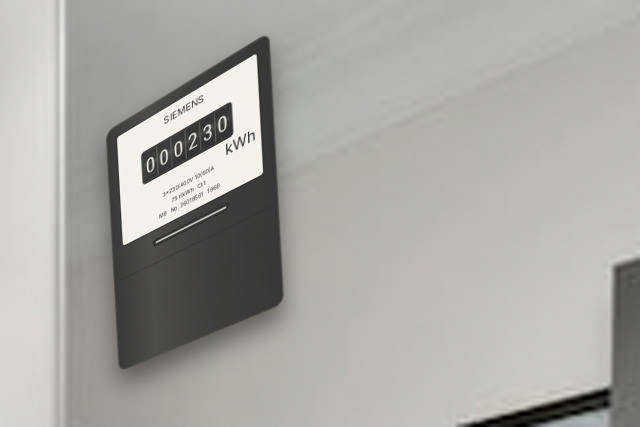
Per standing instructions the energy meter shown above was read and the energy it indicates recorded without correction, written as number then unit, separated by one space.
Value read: 230 kWh
